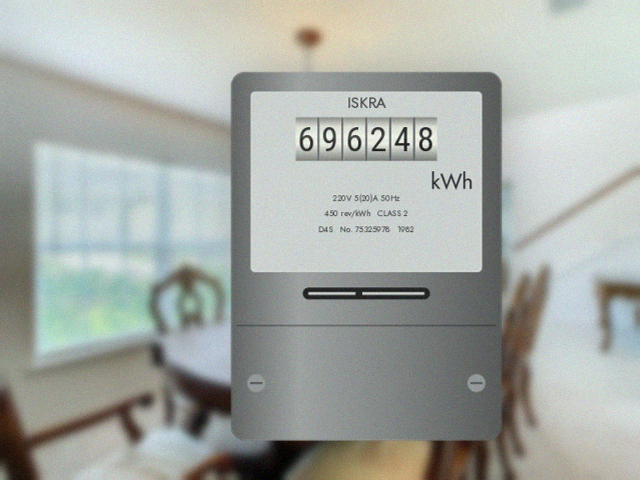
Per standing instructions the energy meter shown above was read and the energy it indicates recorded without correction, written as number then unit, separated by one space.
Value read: 696248 kWh
